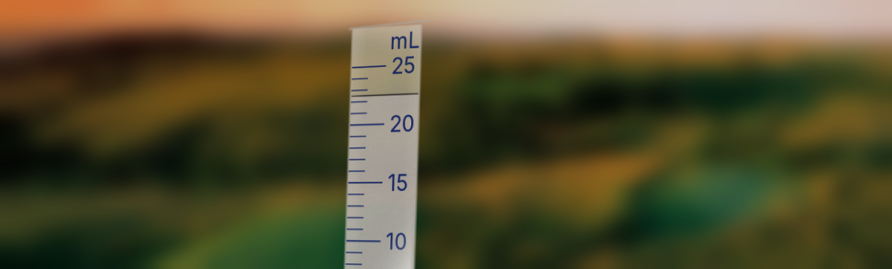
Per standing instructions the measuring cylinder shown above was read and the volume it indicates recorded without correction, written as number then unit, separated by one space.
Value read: 22.5 mL
